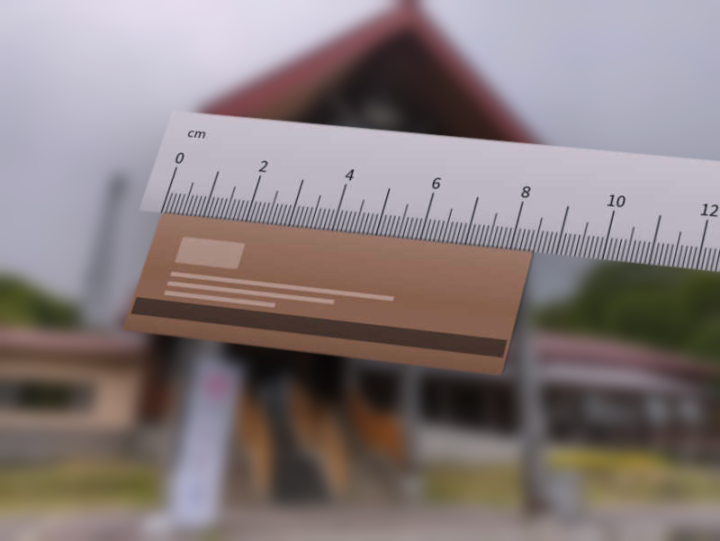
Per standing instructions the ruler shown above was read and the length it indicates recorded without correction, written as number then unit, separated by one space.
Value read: 8.5 cm
